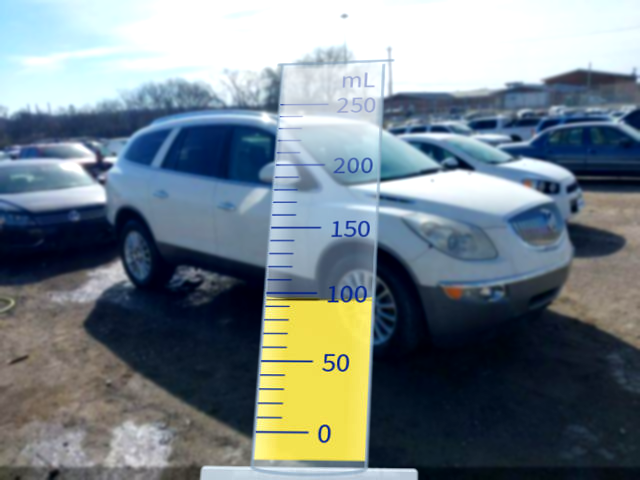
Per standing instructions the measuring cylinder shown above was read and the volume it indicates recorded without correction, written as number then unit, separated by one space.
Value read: 95 mL
